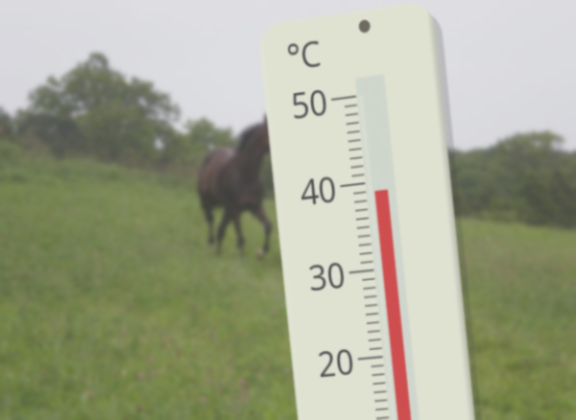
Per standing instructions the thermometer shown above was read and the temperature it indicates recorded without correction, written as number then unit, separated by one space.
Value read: 39 °C
